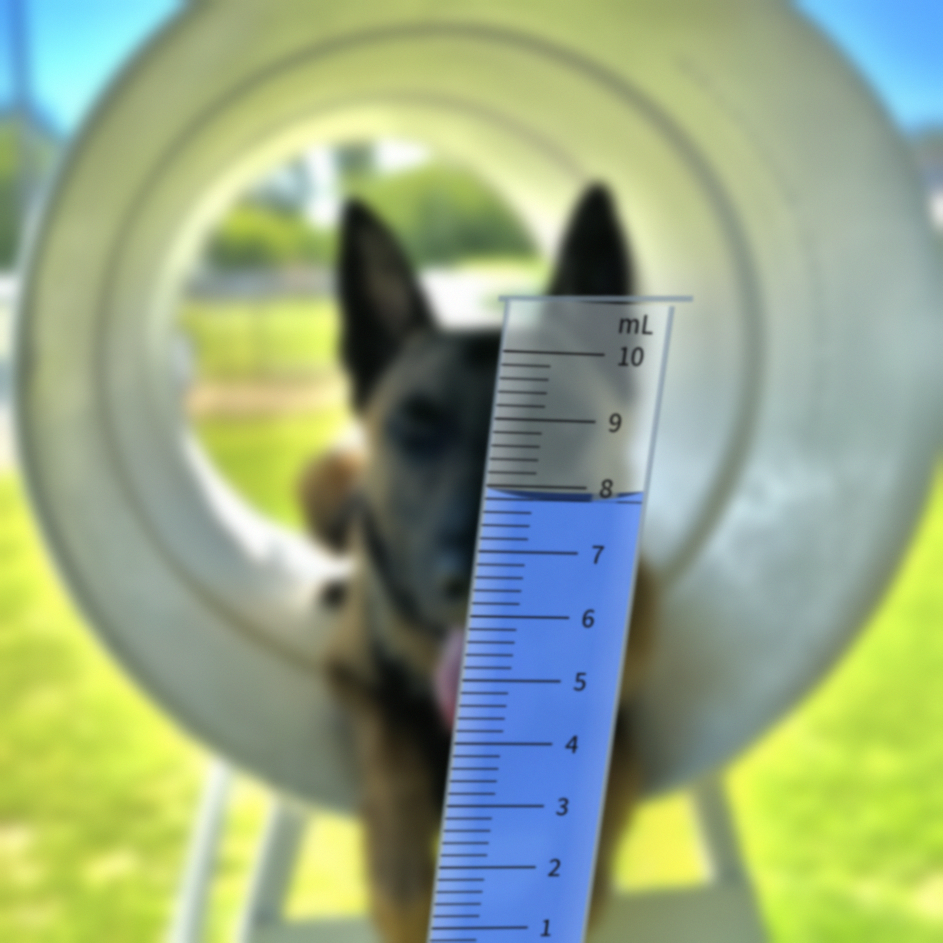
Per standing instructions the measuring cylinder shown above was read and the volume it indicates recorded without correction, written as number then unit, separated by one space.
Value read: 7.8 mL
